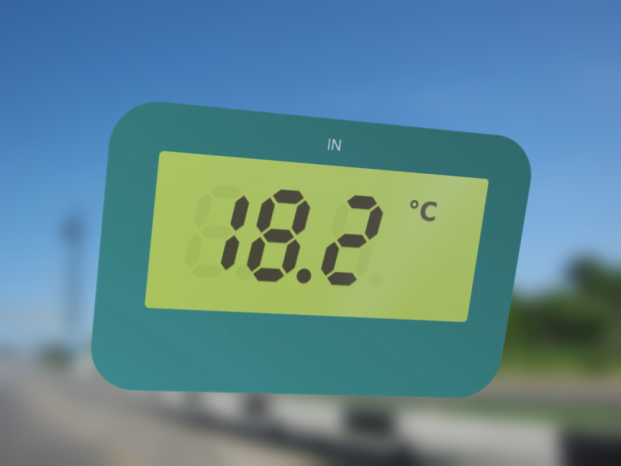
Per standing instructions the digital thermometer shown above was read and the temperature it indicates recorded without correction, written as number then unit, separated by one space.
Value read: 18.2 °C
